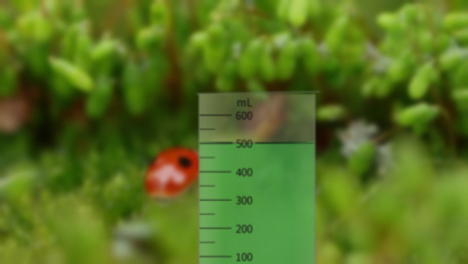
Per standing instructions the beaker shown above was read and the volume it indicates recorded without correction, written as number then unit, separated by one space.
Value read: 500 mL
